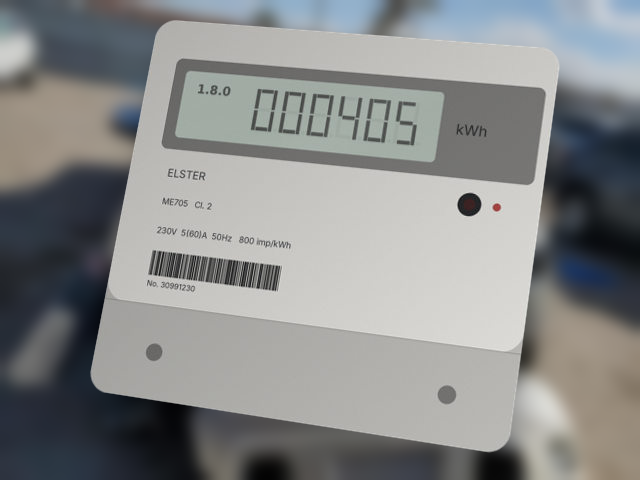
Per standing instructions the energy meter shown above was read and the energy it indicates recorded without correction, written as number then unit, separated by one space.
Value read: 405 kWh
